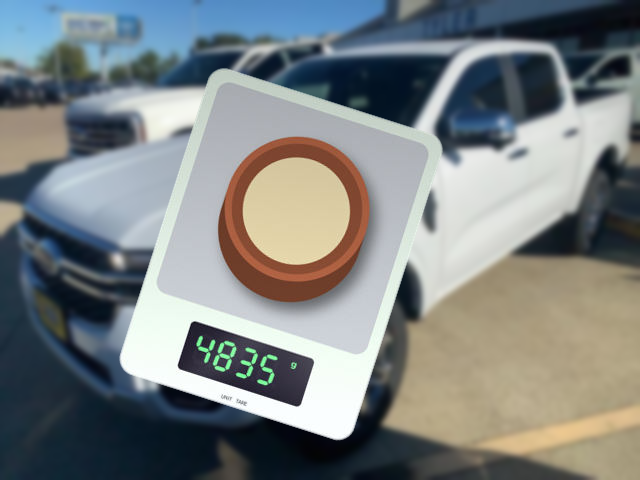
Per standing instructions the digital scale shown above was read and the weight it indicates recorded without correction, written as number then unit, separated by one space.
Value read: 4835 g
